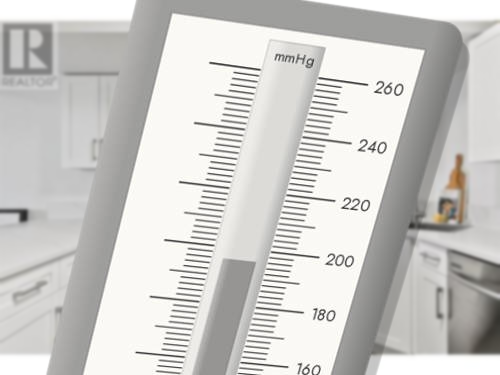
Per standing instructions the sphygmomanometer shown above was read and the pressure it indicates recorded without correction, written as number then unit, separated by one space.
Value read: 196 mmHg
